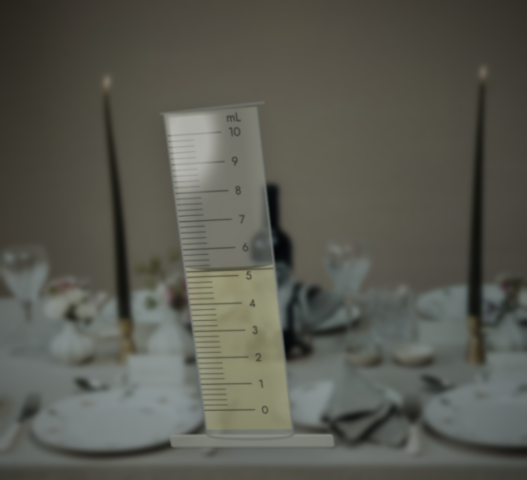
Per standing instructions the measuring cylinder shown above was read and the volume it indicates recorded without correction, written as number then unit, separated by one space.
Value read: 5.2 mL
